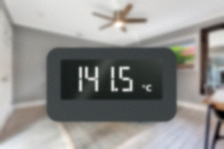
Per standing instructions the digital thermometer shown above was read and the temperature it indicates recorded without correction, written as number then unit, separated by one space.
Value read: 141.5 °C
